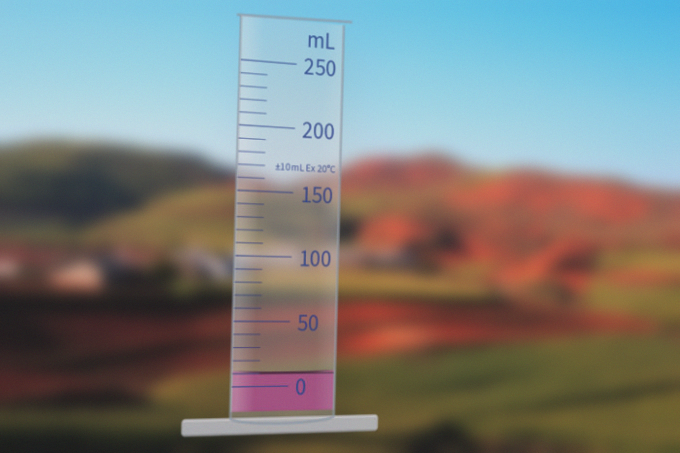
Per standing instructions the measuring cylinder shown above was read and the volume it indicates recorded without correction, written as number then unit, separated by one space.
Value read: 10 mL
